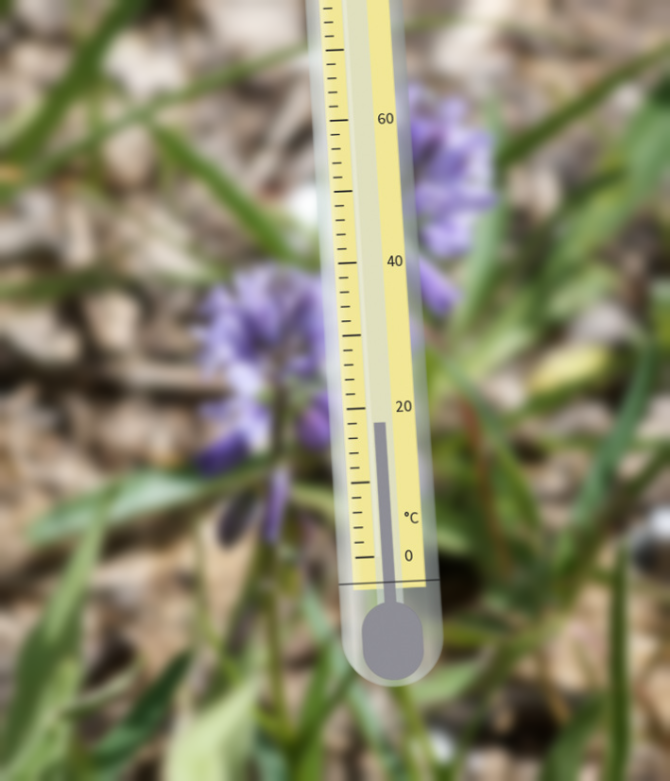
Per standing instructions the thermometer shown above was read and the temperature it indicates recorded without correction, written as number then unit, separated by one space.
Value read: 18 °C
